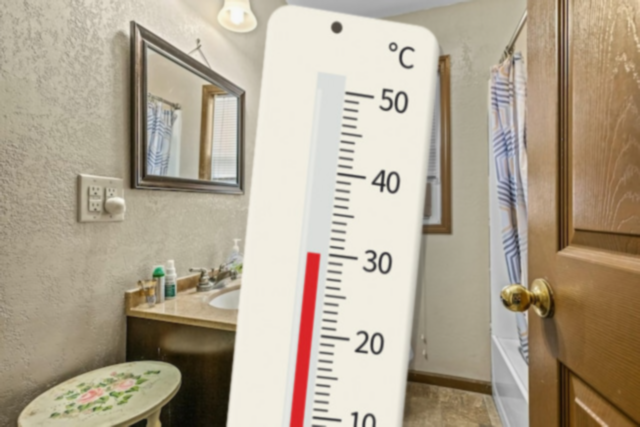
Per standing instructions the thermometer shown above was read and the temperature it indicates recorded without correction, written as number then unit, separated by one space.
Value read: 30 °C
